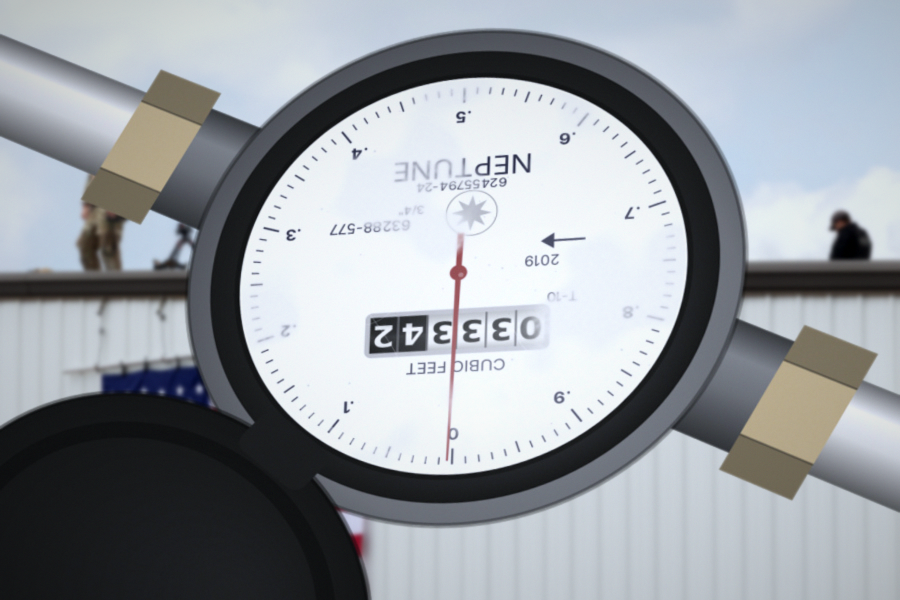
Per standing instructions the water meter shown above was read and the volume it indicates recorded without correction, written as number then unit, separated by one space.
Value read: 33342.00 ft³
